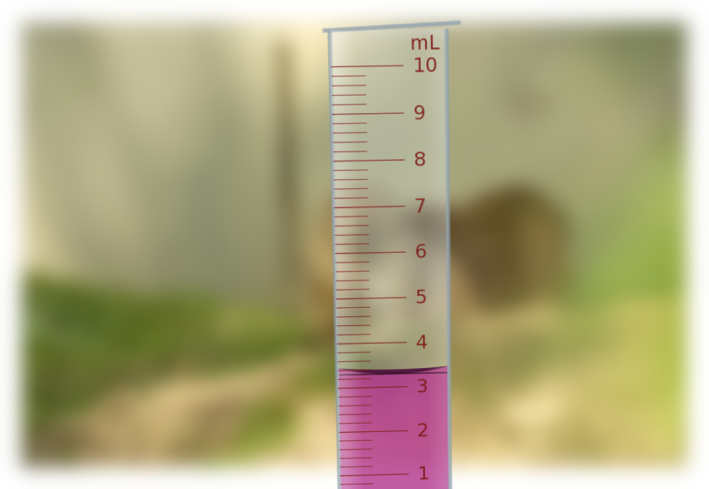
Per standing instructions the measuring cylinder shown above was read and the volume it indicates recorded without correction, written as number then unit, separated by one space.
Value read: 3.3 mL
